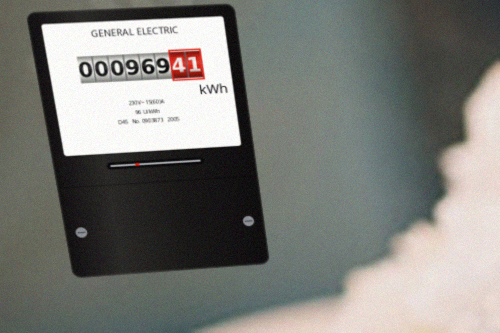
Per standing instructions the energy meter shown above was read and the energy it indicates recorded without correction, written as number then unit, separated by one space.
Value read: 969.41 kWh
